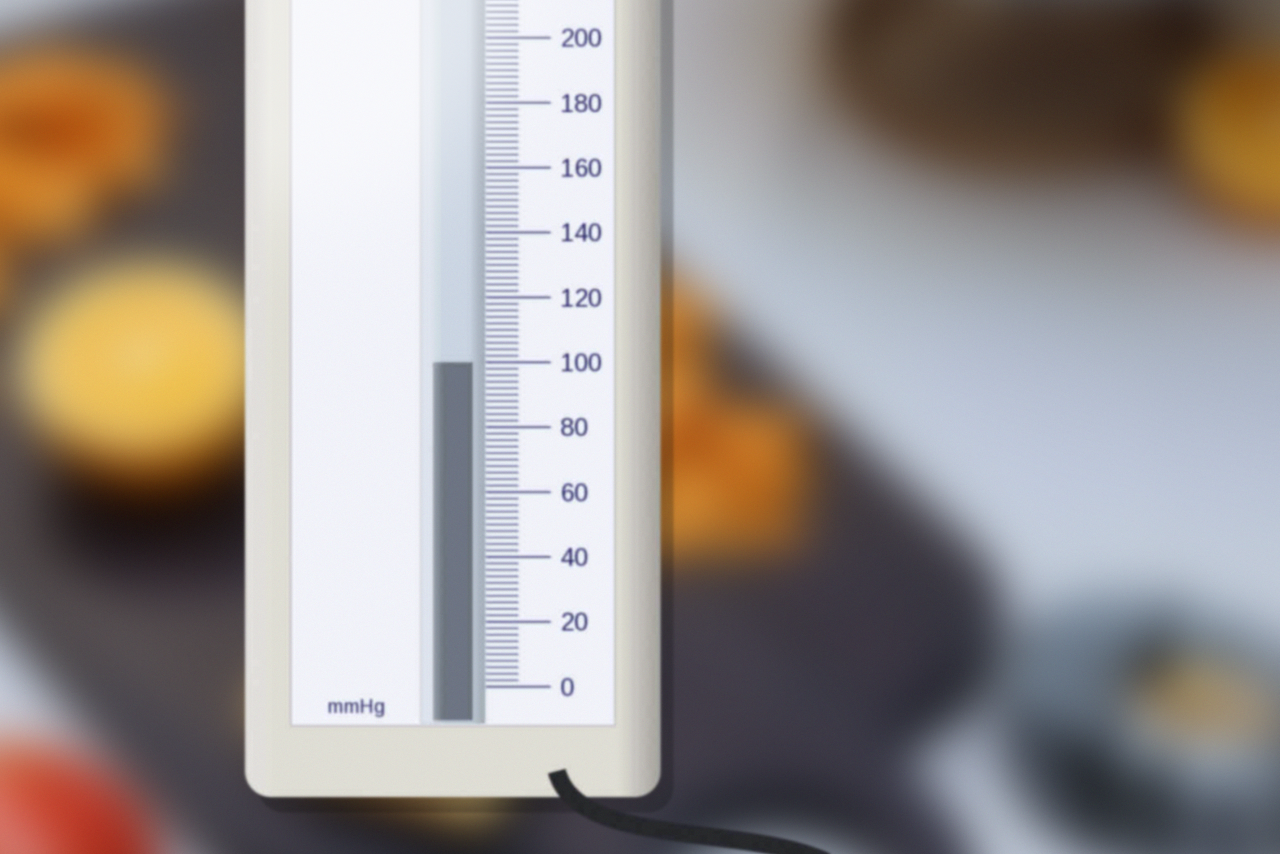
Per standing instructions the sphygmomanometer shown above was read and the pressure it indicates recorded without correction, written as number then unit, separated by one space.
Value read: 100 mmHg
